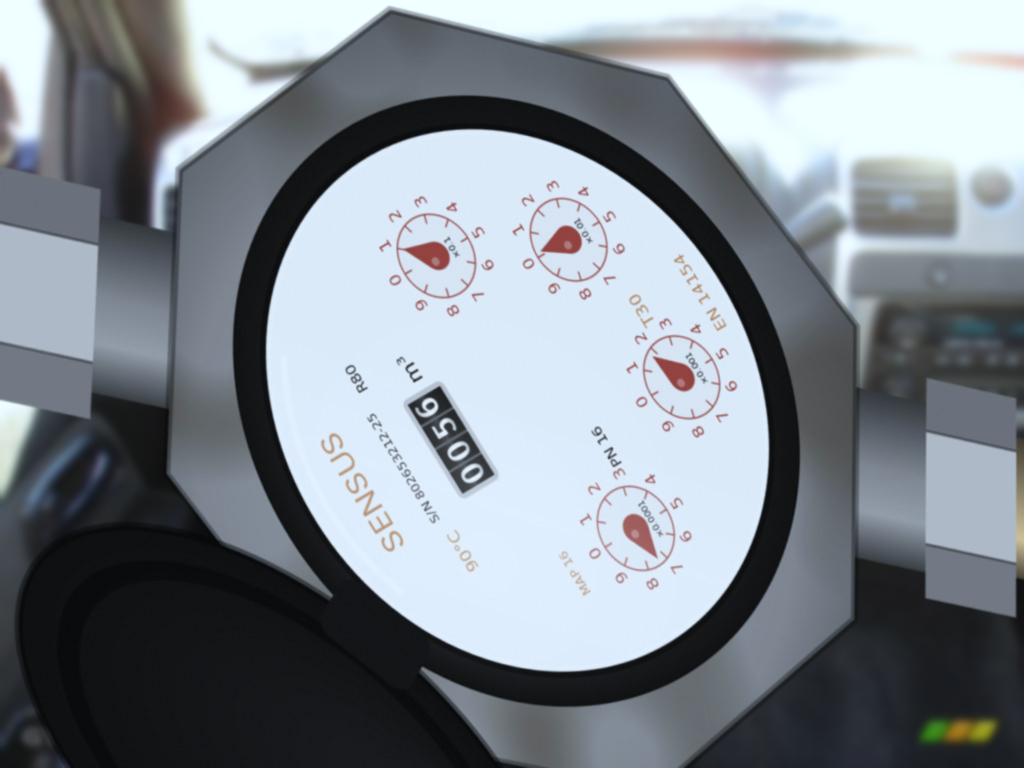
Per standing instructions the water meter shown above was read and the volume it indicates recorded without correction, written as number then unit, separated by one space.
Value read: 56.1017 m³
